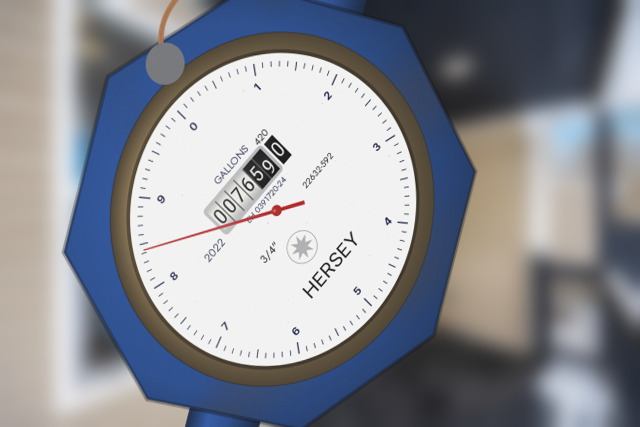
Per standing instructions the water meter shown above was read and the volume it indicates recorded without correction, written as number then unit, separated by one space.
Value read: 76588.4 gal
